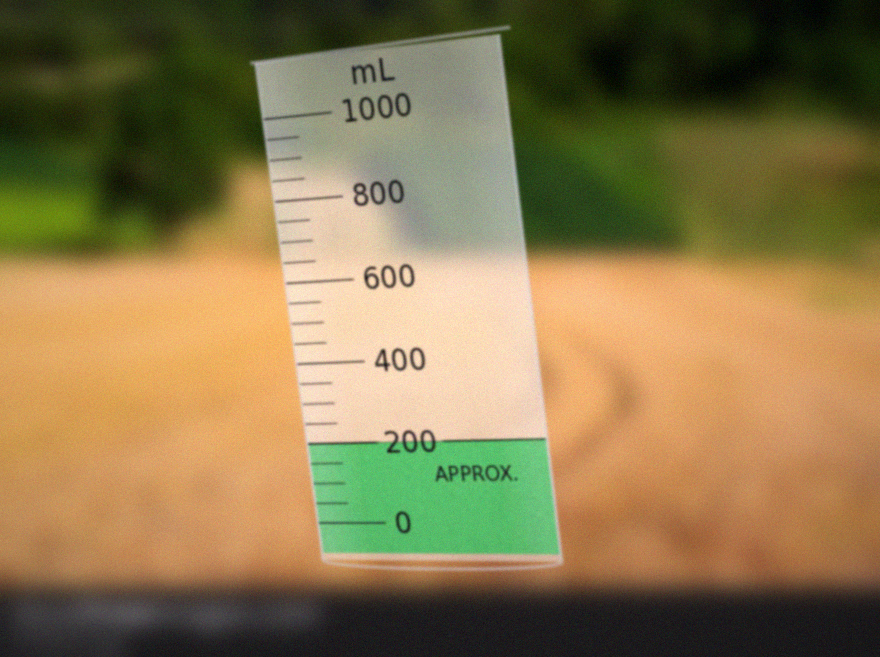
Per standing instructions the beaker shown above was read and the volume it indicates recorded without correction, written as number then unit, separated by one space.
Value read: 200 mL
